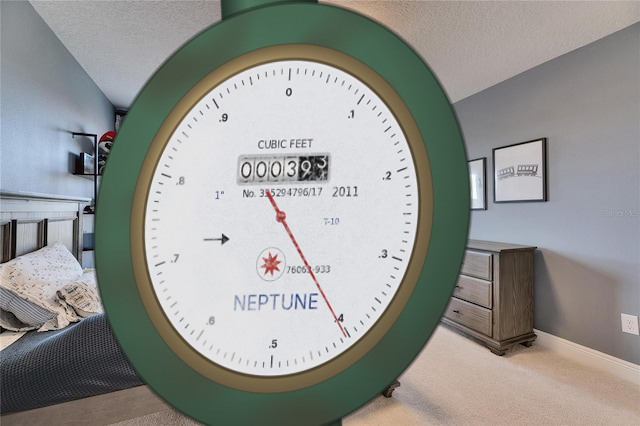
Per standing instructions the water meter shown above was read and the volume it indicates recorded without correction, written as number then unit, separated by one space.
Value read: 393.40 ft³
